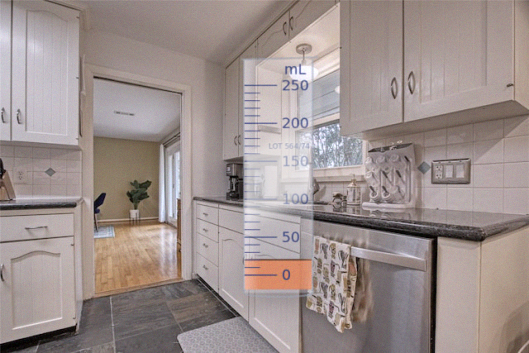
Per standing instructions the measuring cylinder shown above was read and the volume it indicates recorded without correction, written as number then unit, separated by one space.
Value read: 20 mL
